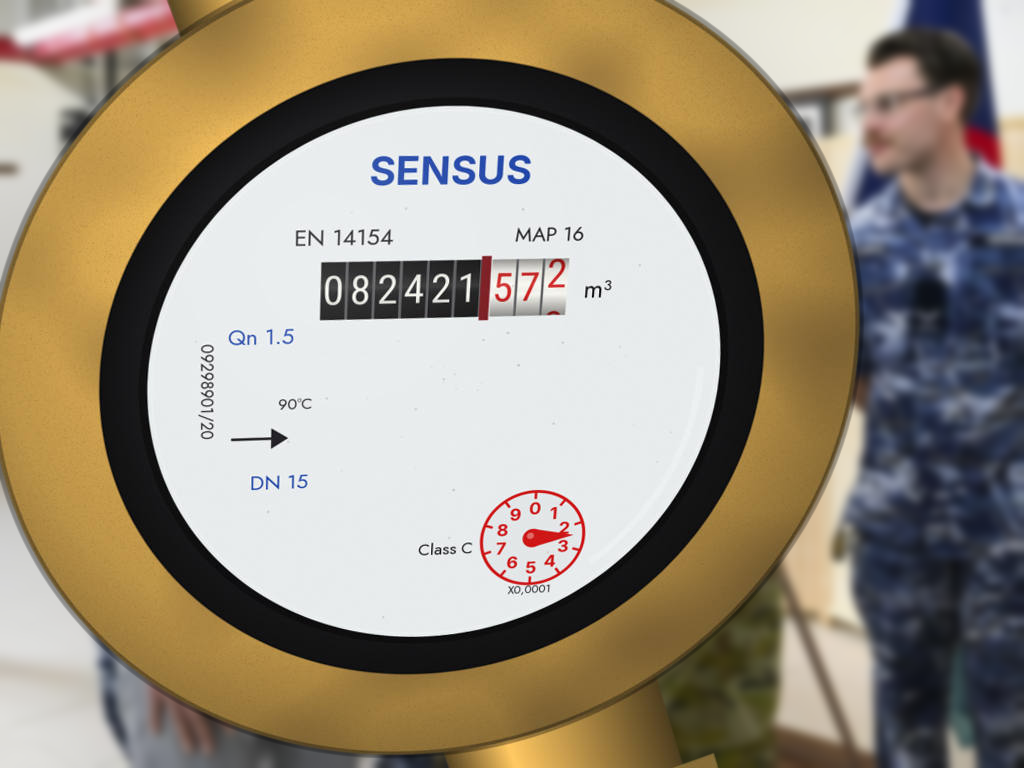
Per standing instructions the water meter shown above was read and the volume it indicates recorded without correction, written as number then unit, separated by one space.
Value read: 82421.5722 m³
